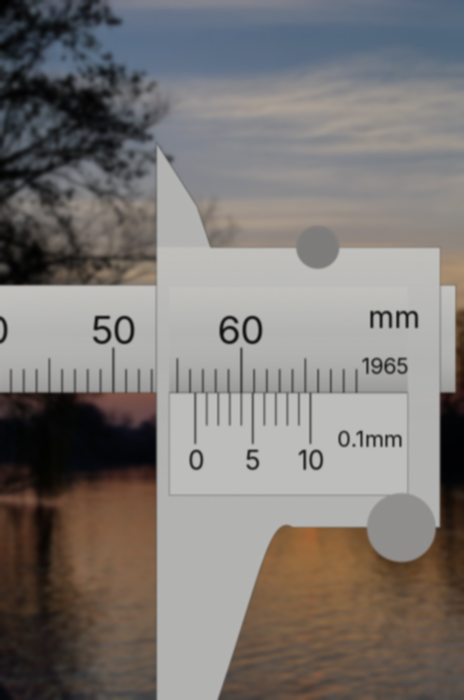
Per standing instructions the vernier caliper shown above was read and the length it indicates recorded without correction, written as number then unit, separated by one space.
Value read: 56.4 mm
